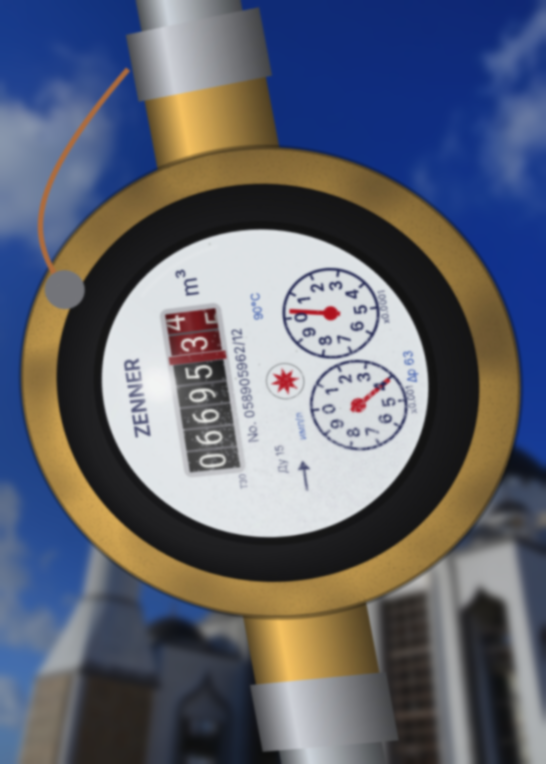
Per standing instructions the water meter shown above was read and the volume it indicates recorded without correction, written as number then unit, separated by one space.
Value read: 6695.3440 m³
